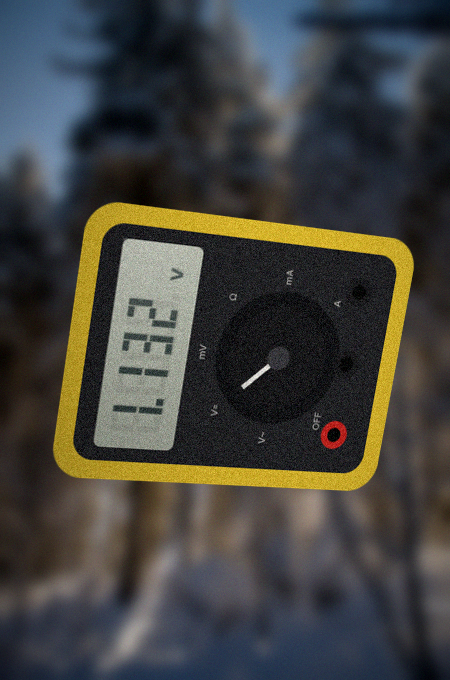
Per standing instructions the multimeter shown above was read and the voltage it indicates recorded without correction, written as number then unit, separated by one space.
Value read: 1.132 V
